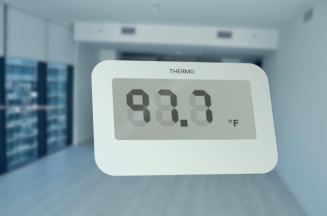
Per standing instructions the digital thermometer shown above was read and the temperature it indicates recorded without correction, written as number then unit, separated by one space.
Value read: 97.7 °F
